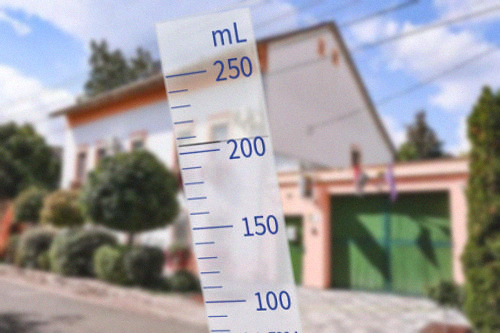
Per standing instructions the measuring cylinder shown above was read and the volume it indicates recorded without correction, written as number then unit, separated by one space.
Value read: 205 mL
